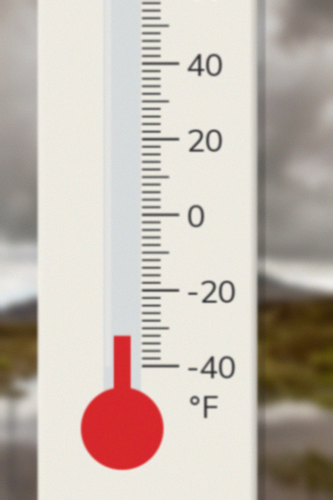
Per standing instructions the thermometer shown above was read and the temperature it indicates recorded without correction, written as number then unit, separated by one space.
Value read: -32 °F
